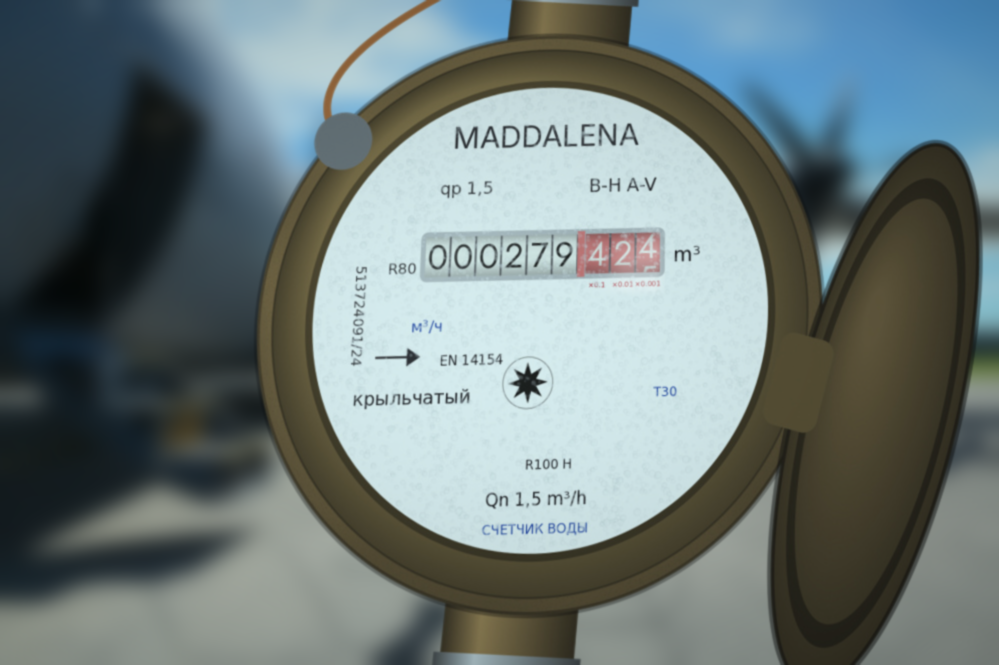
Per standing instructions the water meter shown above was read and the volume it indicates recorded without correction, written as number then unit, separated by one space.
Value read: 279.424 m³
